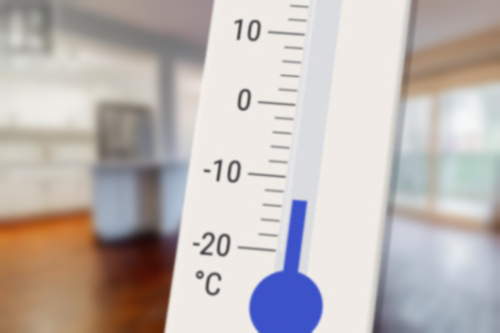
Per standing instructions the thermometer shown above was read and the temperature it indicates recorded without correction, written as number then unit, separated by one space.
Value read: -13 °C
